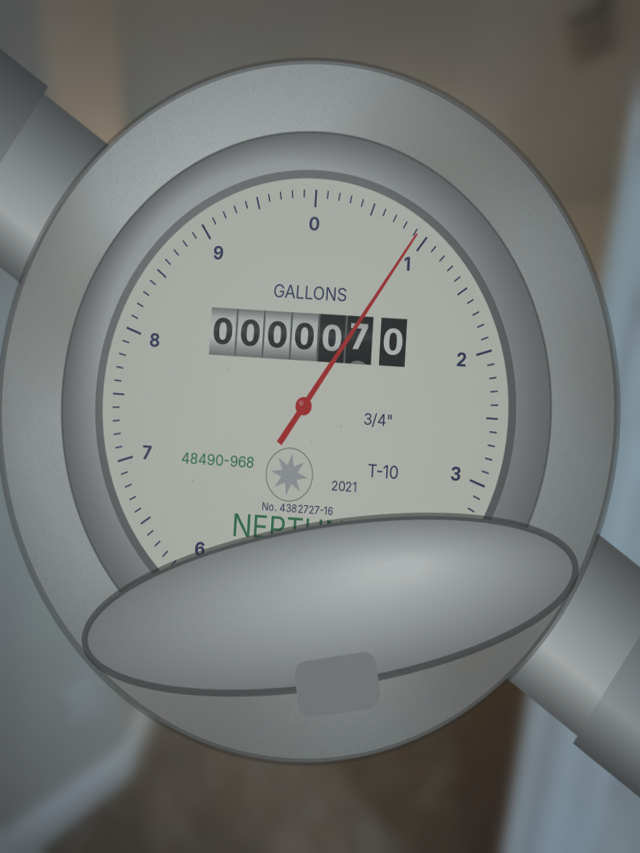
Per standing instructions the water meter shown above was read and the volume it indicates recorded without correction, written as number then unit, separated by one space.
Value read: 70.9 gal
